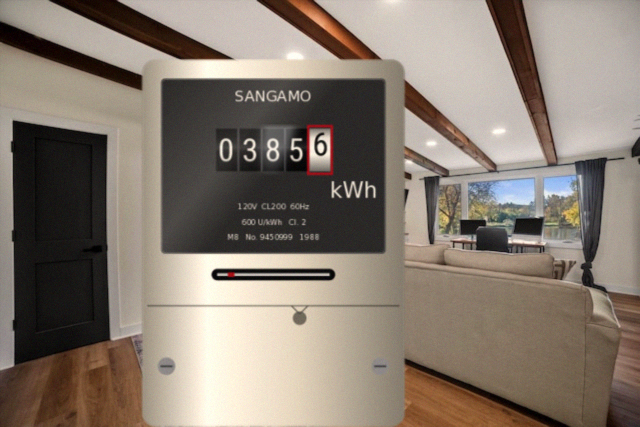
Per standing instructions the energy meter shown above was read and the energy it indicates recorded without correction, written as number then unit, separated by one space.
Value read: 385.6 kWh
